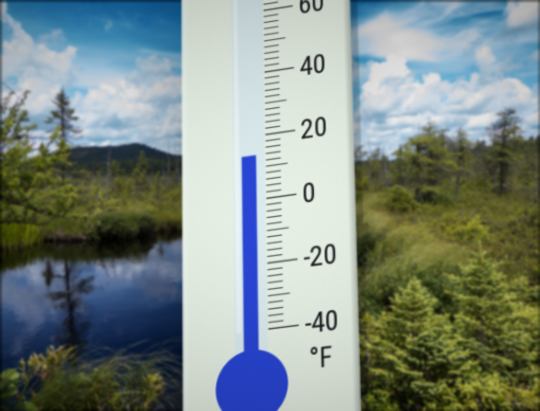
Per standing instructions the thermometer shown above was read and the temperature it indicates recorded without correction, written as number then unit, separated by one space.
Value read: 14 °F
